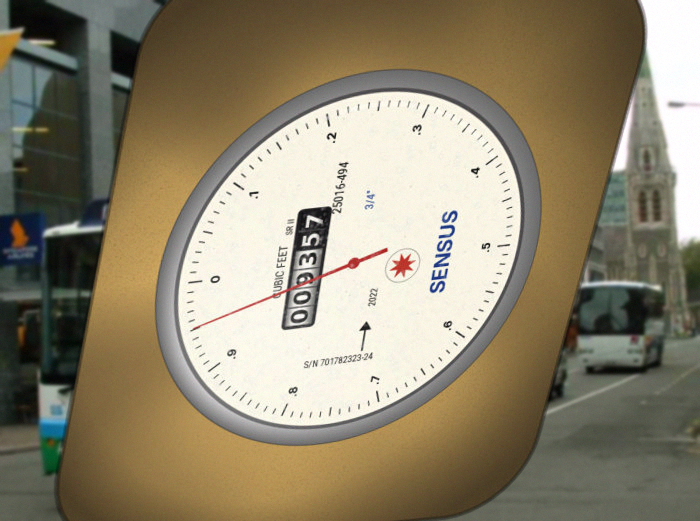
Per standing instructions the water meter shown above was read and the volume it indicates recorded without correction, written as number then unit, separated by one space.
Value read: 9356.95 ft³
